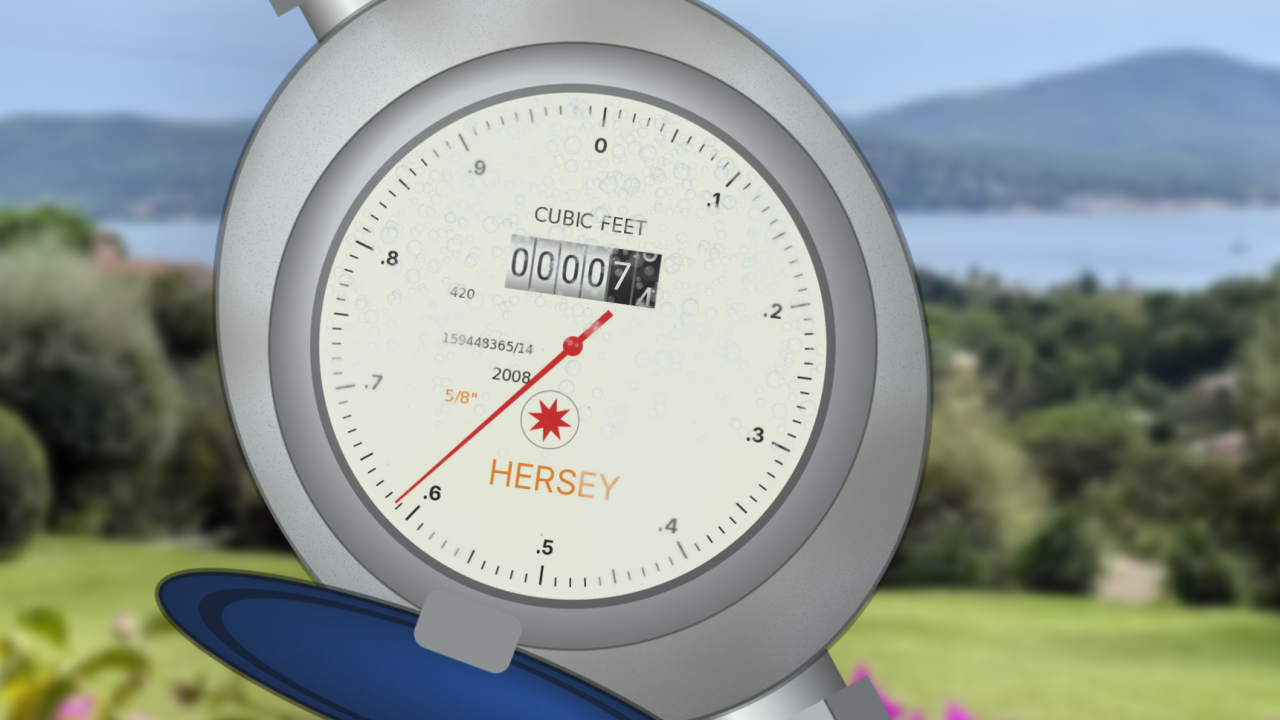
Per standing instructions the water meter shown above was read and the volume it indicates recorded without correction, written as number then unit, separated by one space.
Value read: 73.61 ft³
